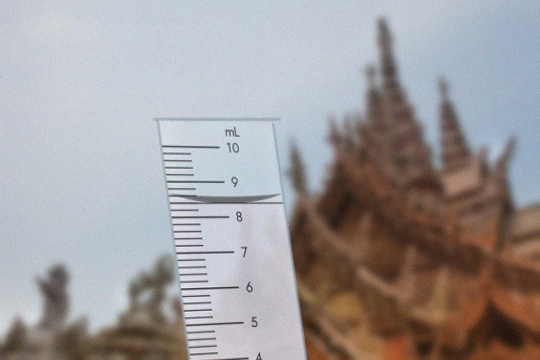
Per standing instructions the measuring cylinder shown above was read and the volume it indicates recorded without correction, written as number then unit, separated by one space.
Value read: 8.4 mL
